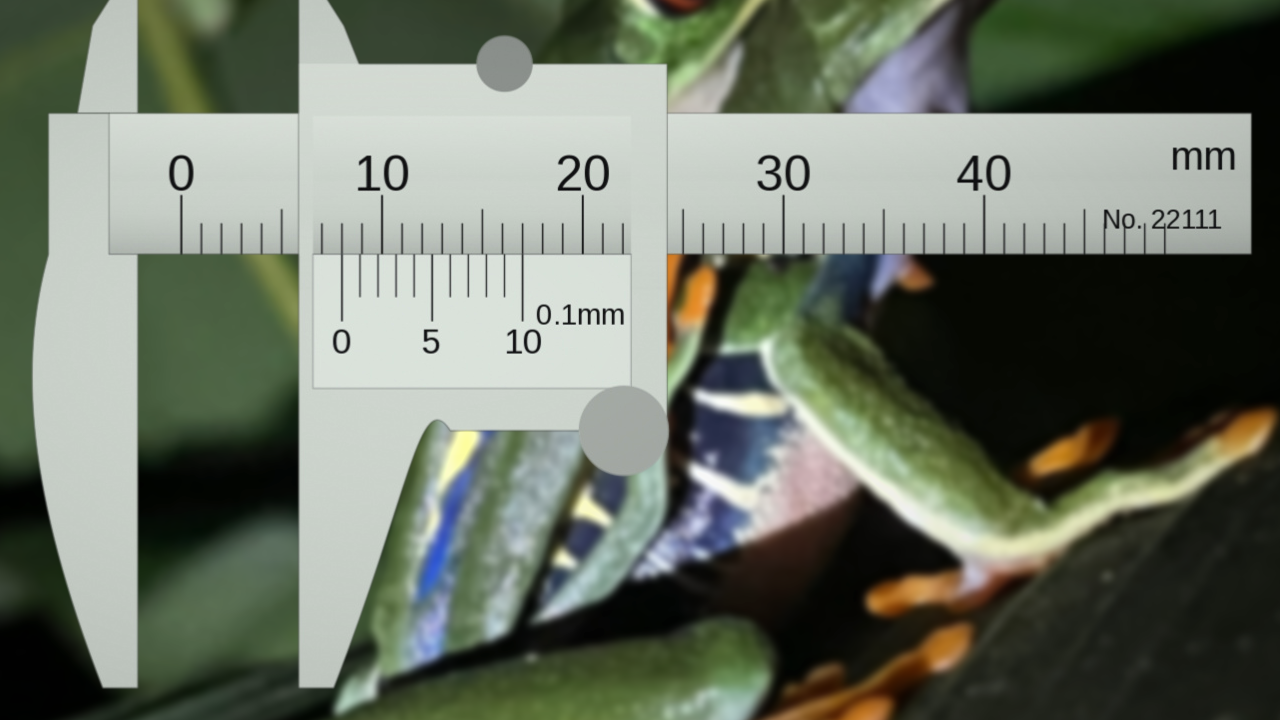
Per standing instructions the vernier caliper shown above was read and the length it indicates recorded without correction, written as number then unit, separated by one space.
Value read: 8.0 mm
